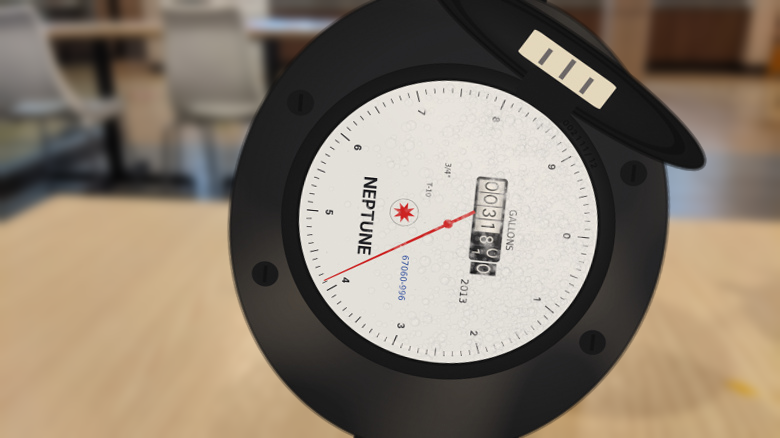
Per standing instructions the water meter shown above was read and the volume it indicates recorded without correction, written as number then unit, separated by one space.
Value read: 31804.1 gal
